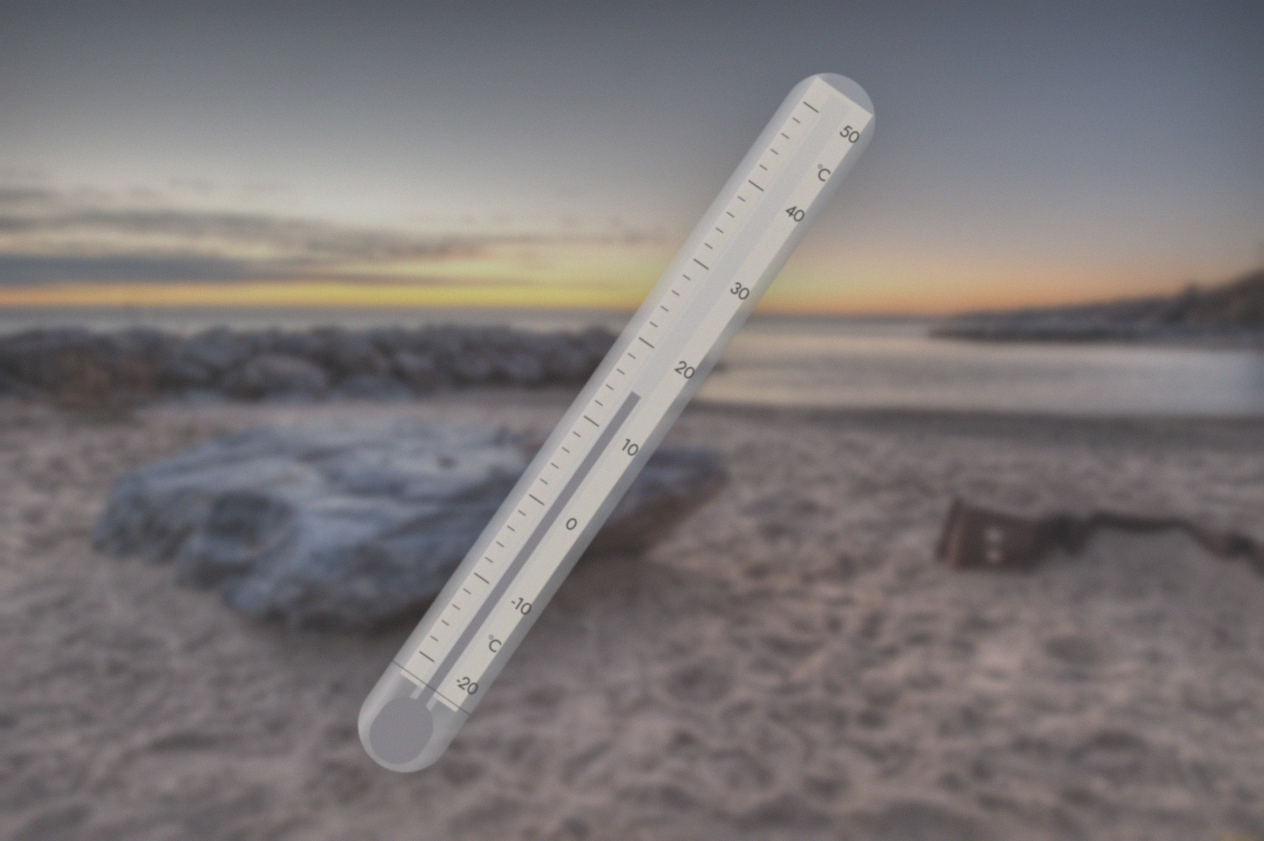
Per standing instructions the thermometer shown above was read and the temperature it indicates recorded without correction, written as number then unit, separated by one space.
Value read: 15 °C
